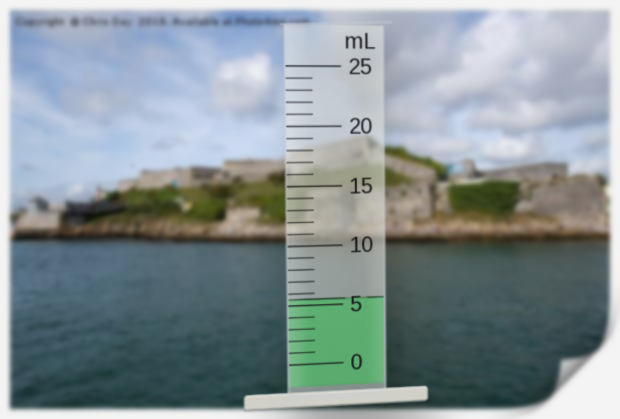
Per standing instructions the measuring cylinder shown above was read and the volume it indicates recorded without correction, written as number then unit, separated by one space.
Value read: 5.5 mL
